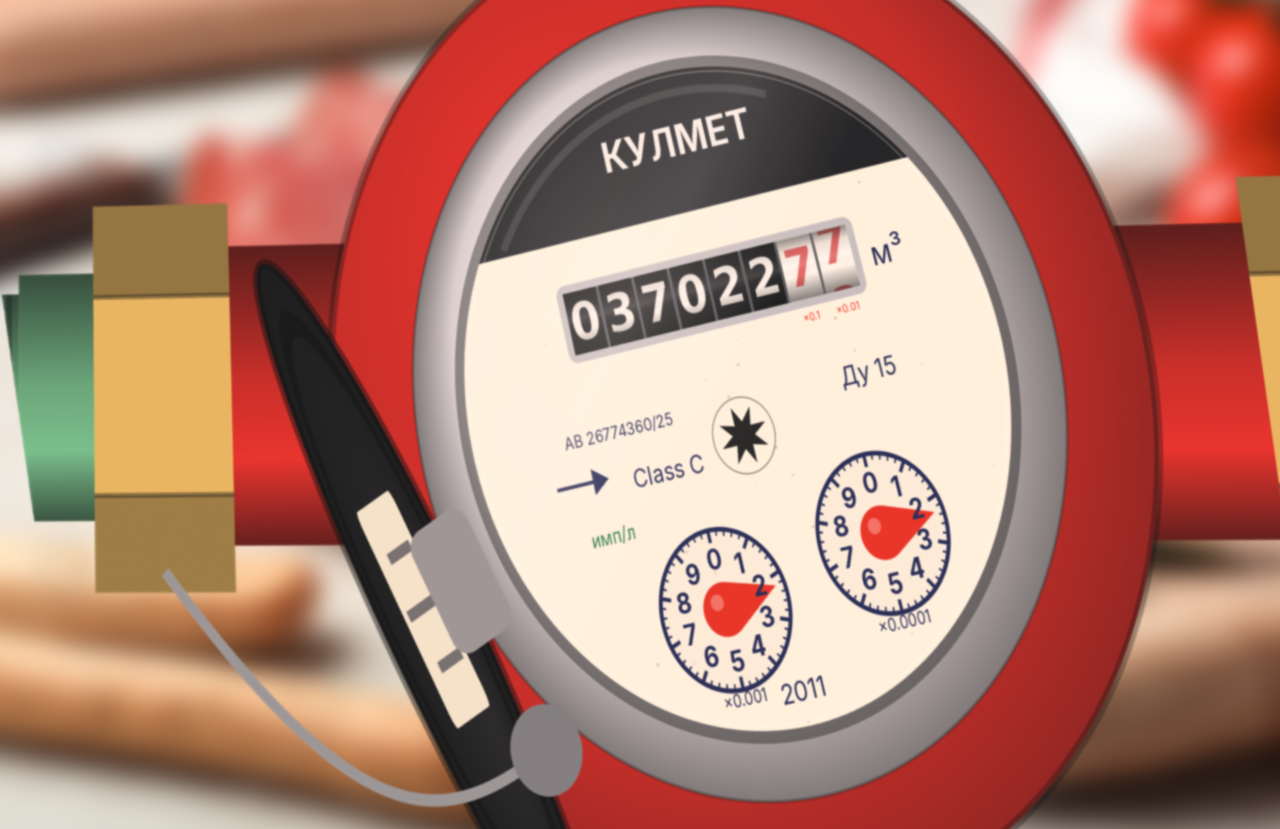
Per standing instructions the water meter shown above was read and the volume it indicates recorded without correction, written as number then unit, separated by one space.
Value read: 37022.7722 m³
